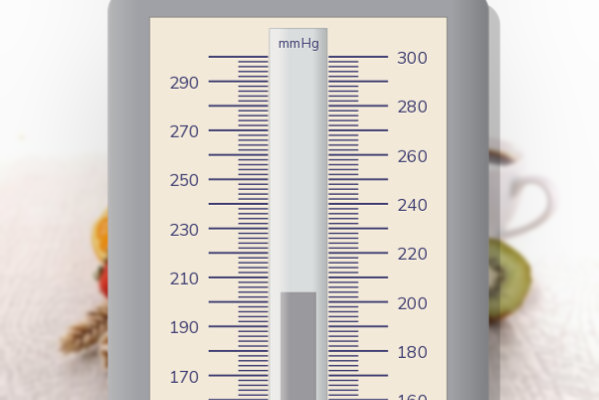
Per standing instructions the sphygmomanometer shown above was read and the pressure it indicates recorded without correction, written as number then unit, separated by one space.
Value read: 204 mmHg
